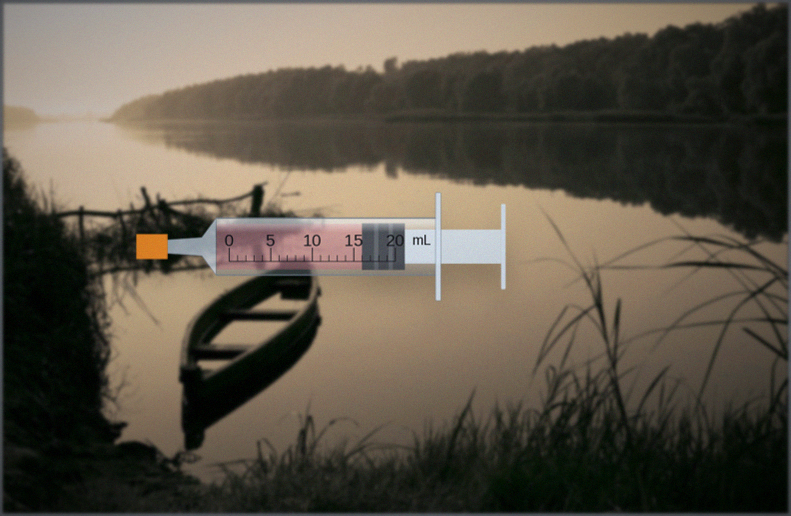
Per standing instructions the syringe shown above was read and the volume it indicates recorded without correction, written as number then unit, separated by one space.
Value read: 16 mL
